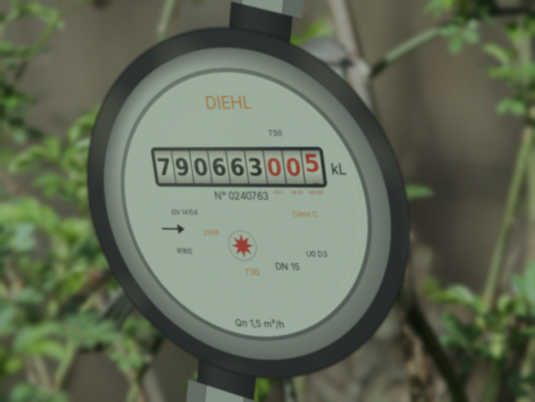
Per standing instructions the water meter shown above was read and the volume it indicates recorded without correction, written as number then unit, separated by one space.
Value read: 790663.005 kL
